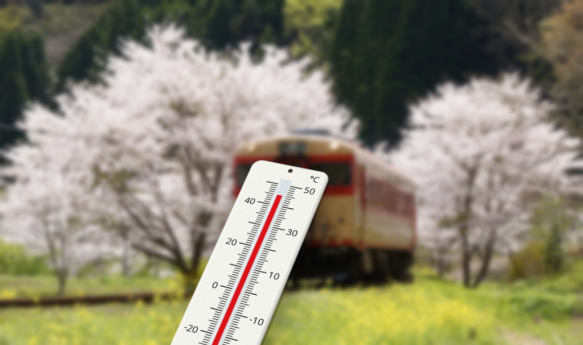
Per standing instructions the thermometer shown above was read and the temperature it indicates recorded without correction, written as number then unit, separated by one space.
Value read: 45 °C
